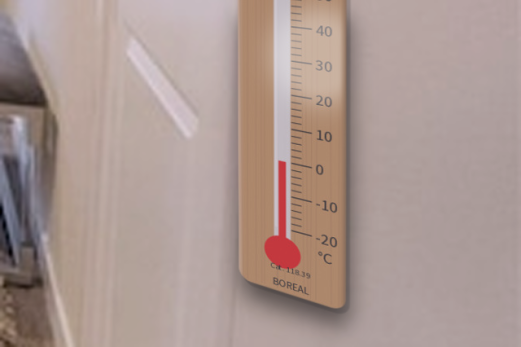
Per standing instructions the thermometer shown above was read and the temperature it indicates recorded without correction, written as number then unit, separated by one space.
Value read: 0 °C
